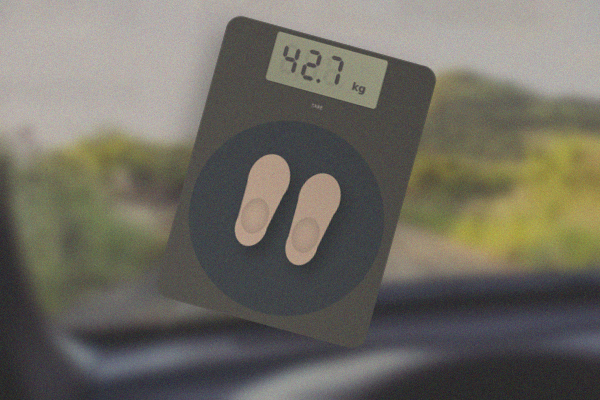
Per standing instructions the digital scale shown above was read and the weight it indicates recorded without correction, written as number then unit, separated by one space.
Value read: 42.7 kg
